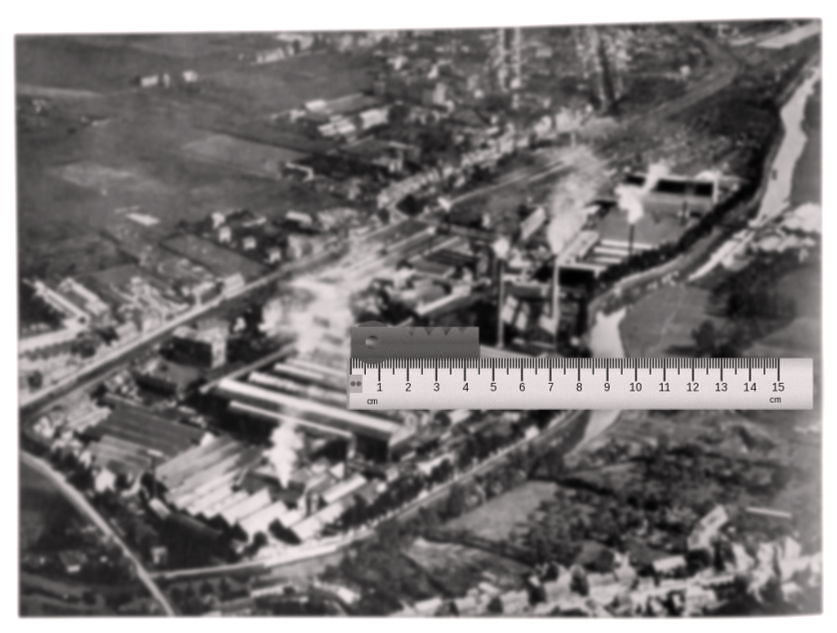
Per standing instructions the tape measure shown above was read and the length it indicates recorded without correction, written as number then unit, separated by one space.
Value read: 4.5 cm
